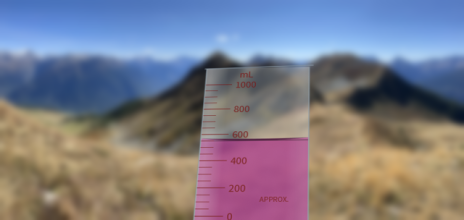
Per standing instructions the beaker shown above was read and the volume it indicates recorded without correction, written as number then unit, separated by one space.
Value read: 550 mL
